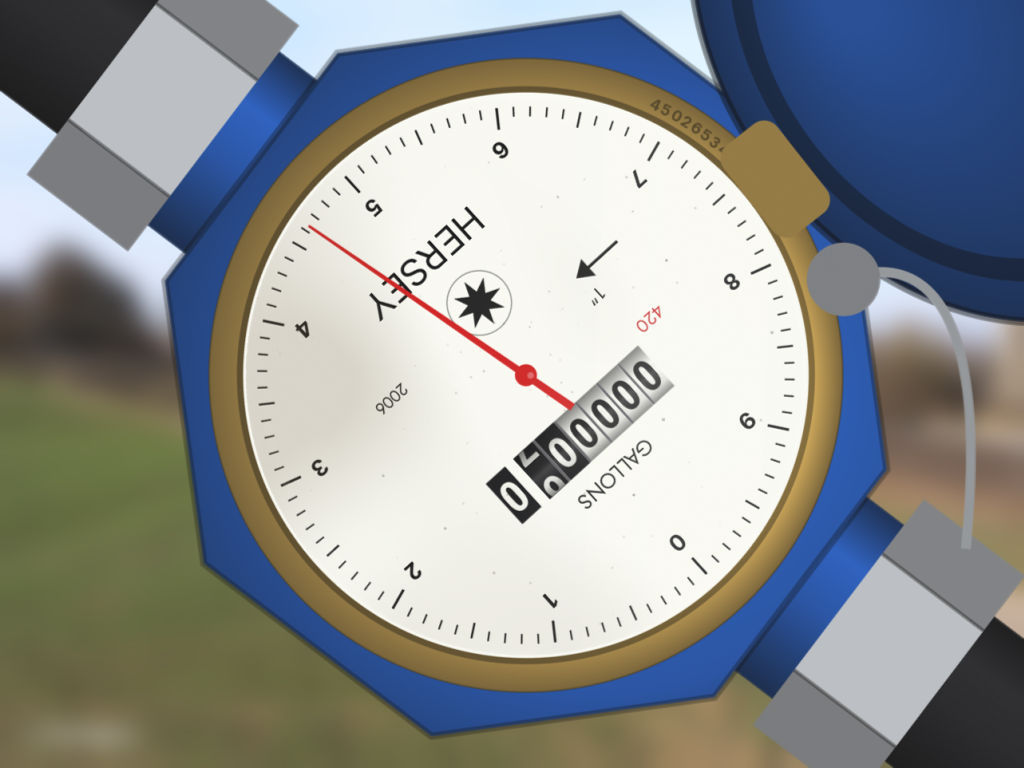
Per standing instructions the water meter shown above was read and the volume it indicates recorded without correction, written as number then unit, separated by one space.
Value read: 64.6 gal
